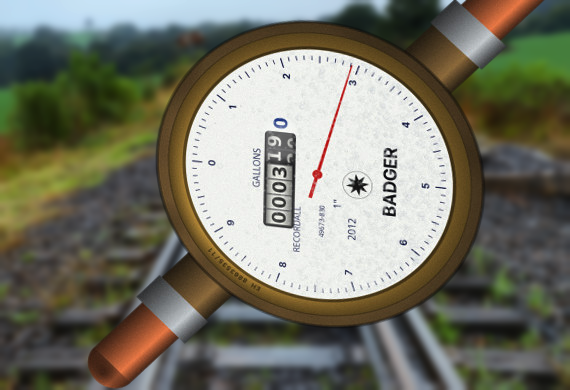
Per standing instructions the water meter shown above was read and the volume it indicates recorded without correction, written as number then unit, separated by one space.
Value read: 3192.9 gal
